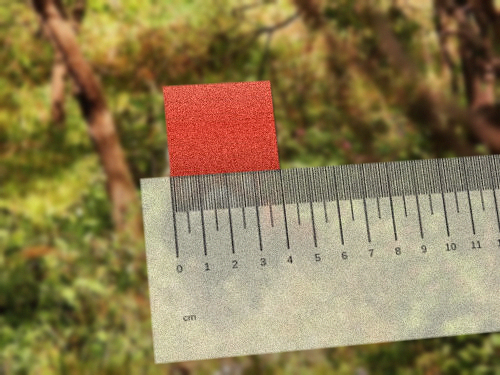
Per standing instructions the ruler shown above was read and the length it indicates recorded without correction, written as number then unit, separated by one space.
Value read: 4 cm
